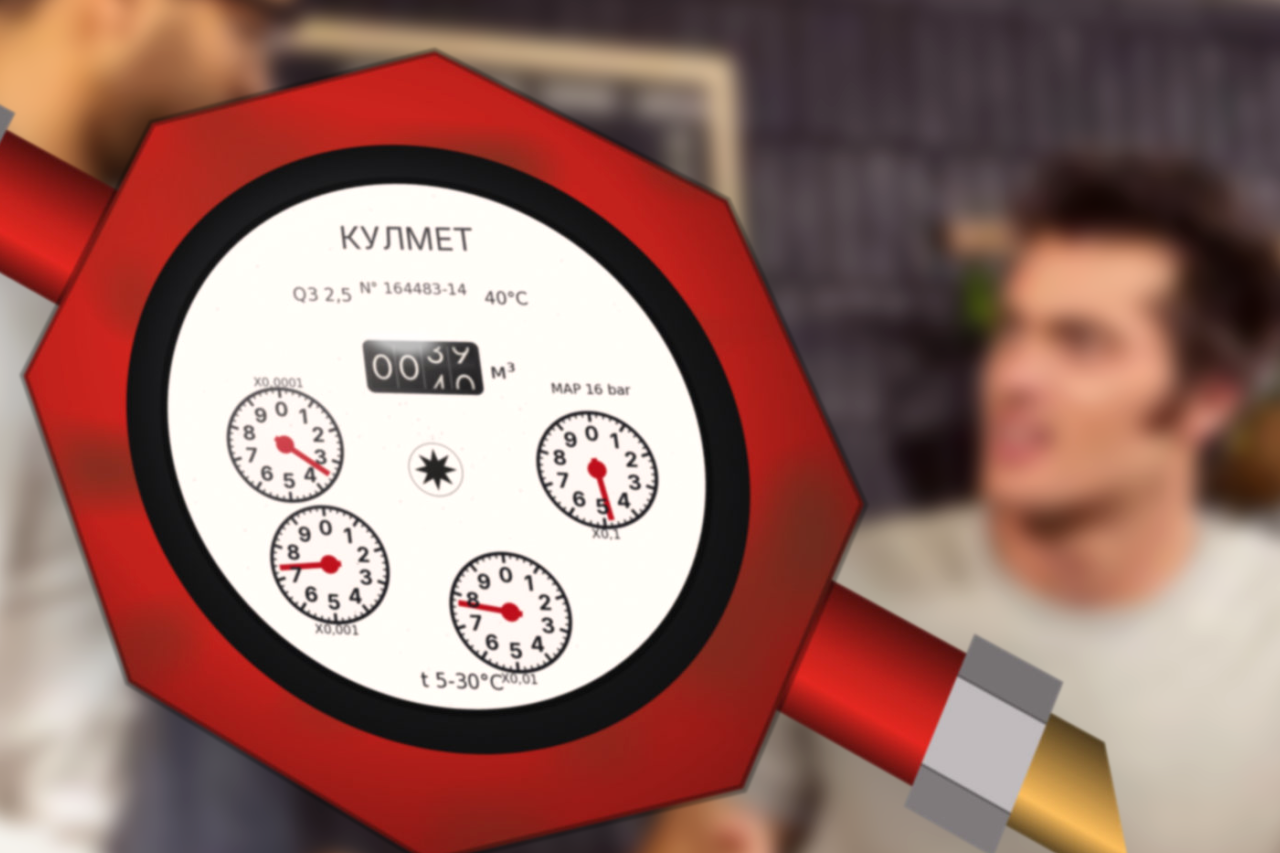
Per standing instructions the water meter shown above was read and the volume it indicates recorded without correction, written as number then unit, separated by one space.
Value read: 39.4773 m³
